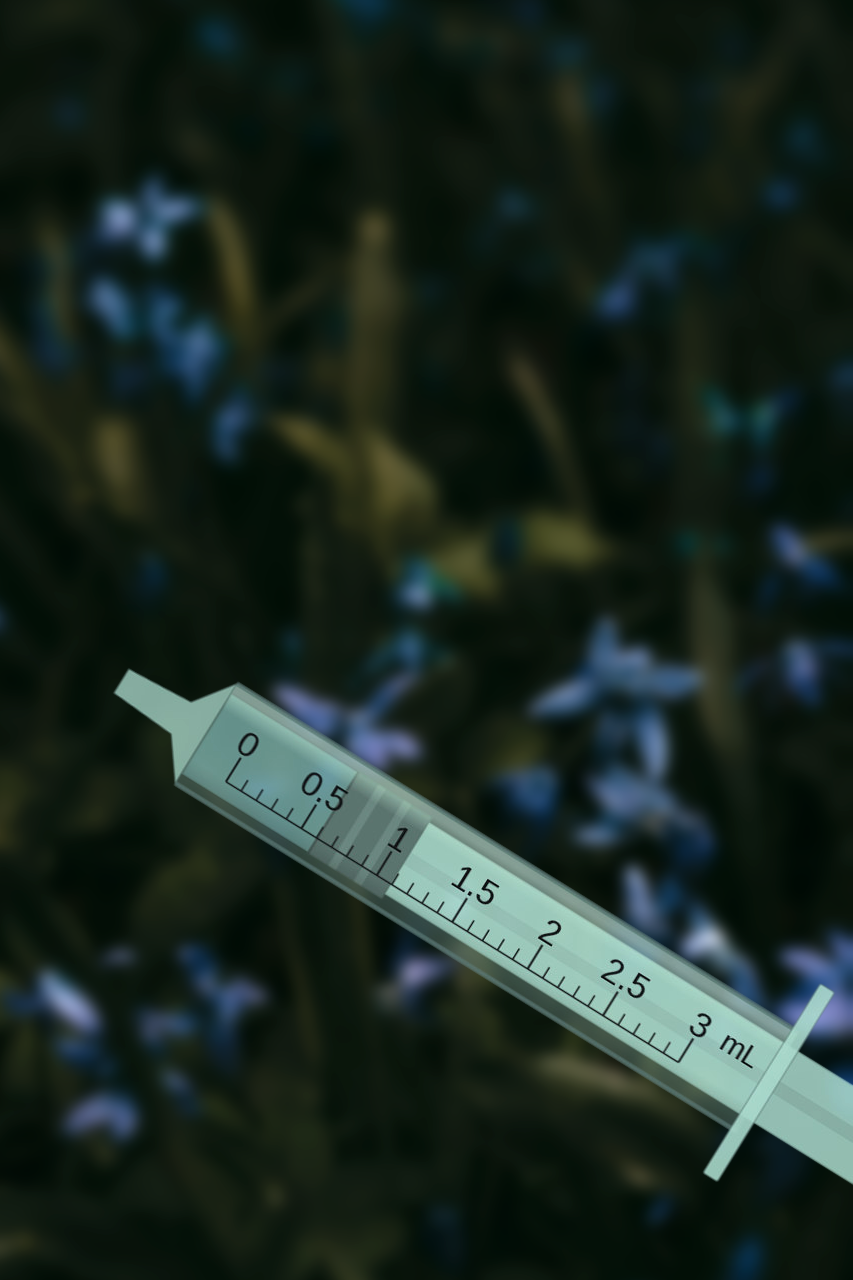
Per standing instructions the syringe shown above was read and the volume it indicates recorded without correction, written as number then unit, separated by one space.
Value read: 0.6 mL
